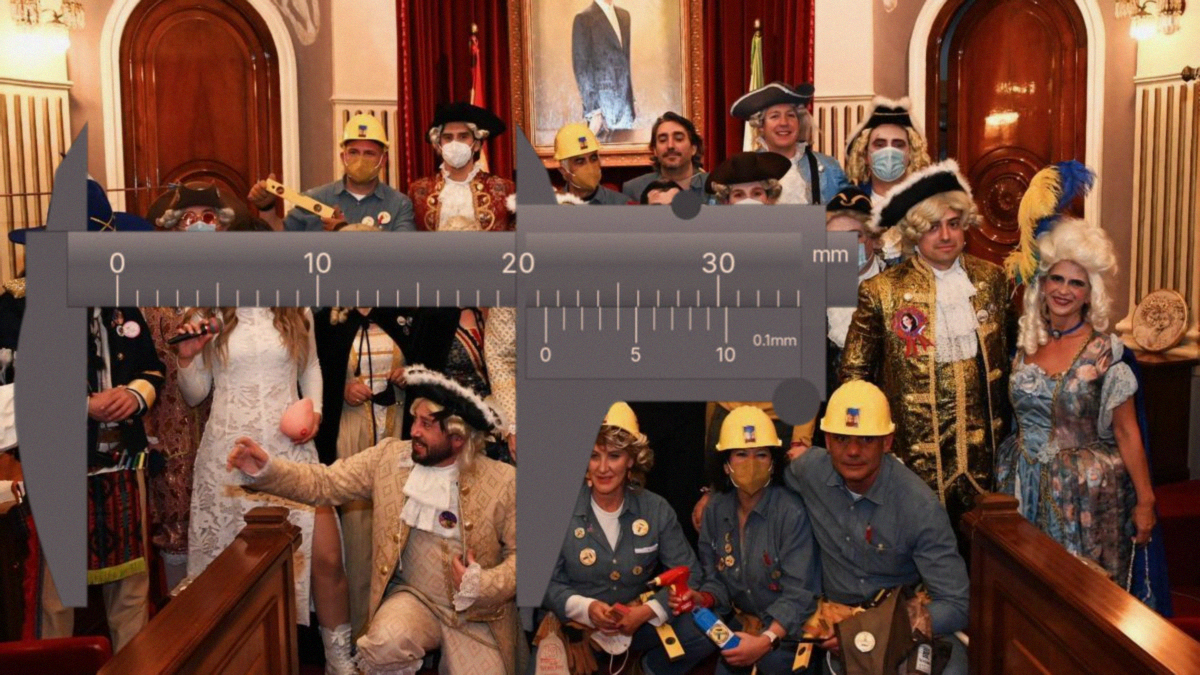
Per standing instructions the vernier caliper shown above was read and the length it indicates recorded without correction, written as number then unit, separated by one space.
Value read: 21.4 mm
